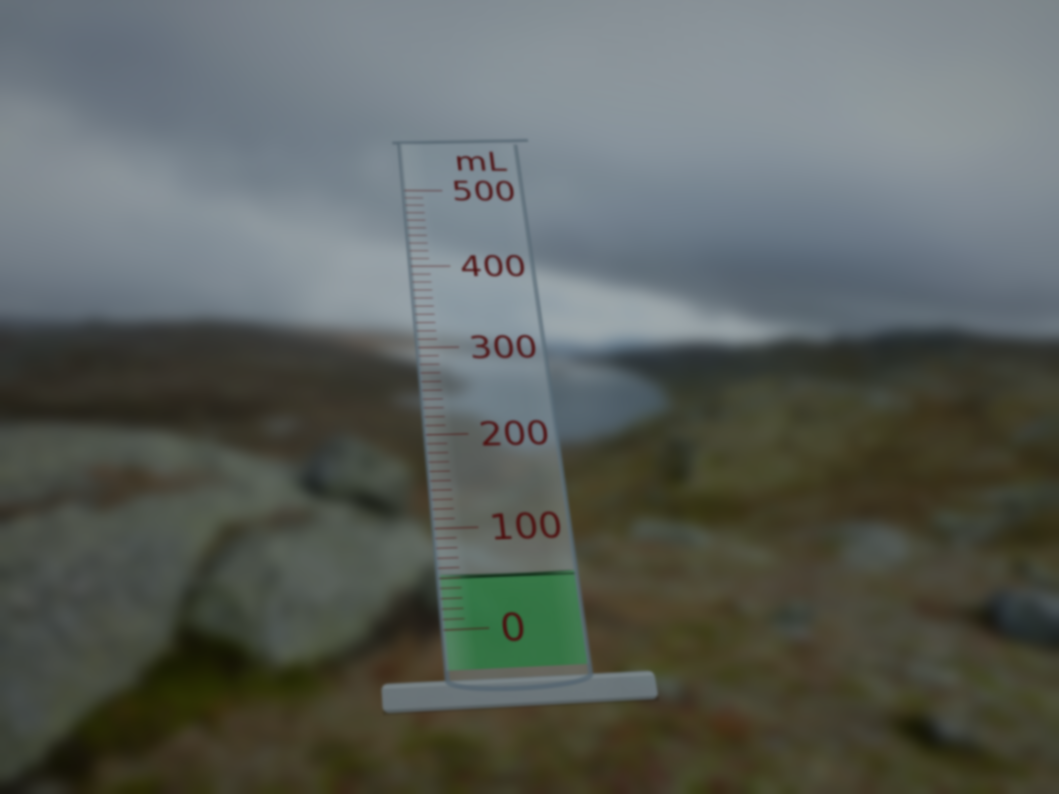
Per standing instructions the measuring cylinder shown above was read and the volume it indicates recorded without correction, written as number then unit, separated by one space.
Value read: 50 mL
